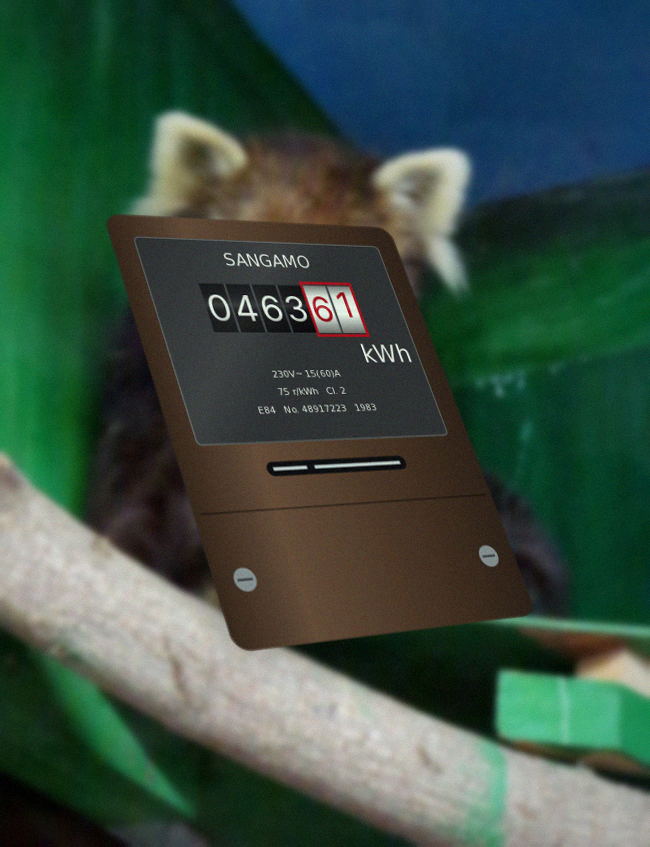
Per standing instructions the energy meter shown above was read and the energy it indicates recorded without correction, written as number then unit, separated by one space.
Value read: 463.61 kWh
